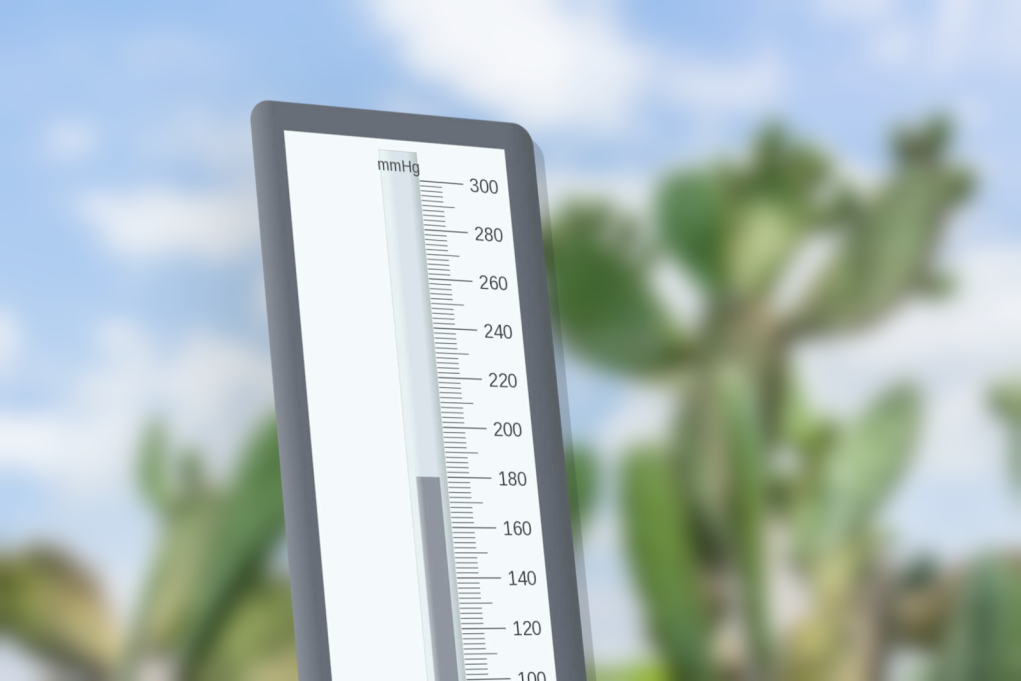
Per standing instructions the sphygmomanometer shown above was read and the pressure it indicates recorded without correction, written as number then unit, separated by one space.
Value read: 180 mmHg
